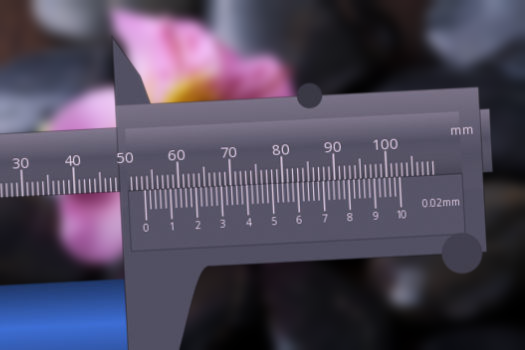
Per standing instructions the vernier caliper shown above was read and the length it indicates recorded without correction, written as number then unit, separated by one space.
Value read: 53.5 mm
